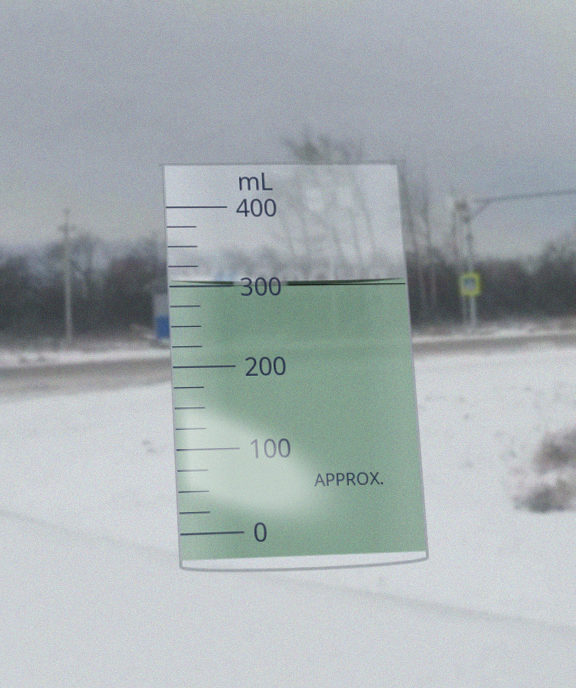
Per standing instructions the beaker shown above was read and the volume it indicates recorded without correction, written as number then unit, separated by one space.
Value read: 300 mL
